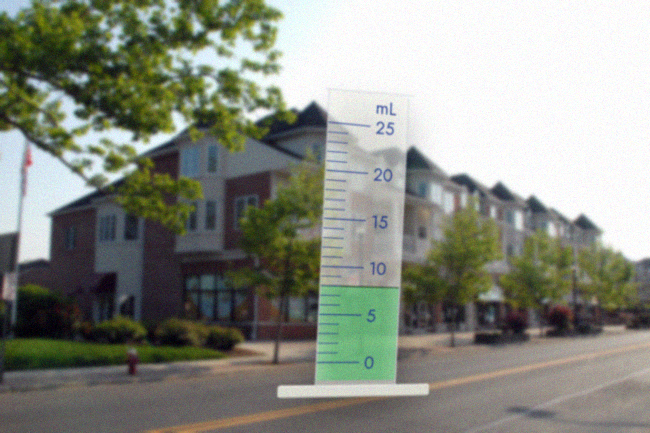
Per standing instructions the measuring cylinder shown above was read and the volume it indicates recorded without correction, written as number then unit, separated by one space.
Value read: 8 mL
